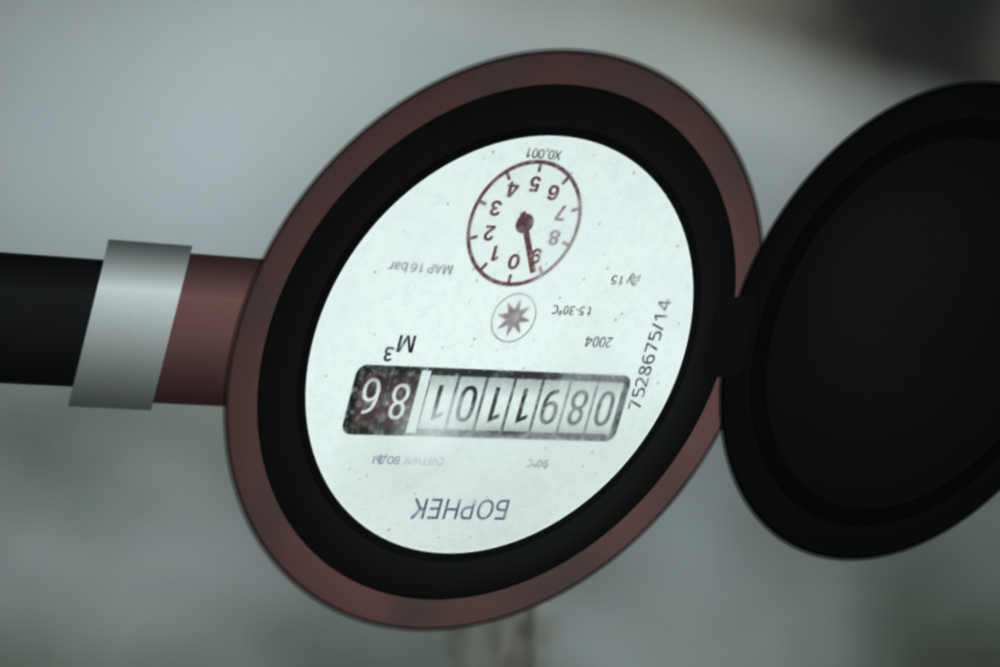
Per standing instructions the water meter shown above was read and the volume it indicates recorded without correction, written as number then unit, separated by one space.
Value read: 891101.859 m³
